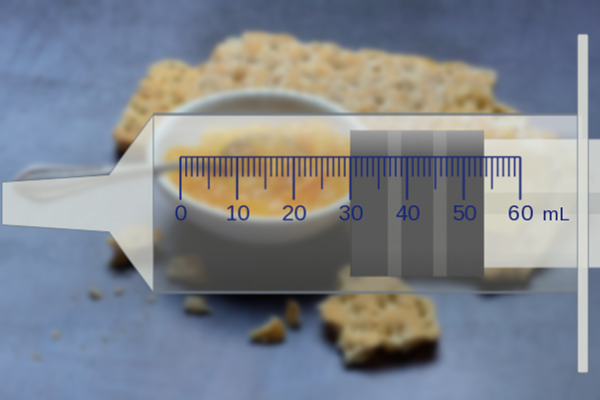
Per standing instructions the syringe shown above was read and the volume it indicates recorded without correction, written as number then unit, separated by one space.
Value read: 30 mL
